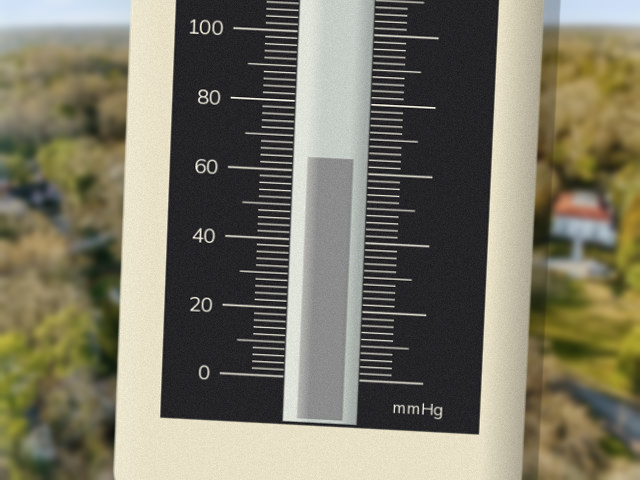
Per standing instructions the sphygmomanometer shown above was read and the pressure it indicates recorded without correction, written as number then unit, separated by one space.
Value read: 64 mmHg
